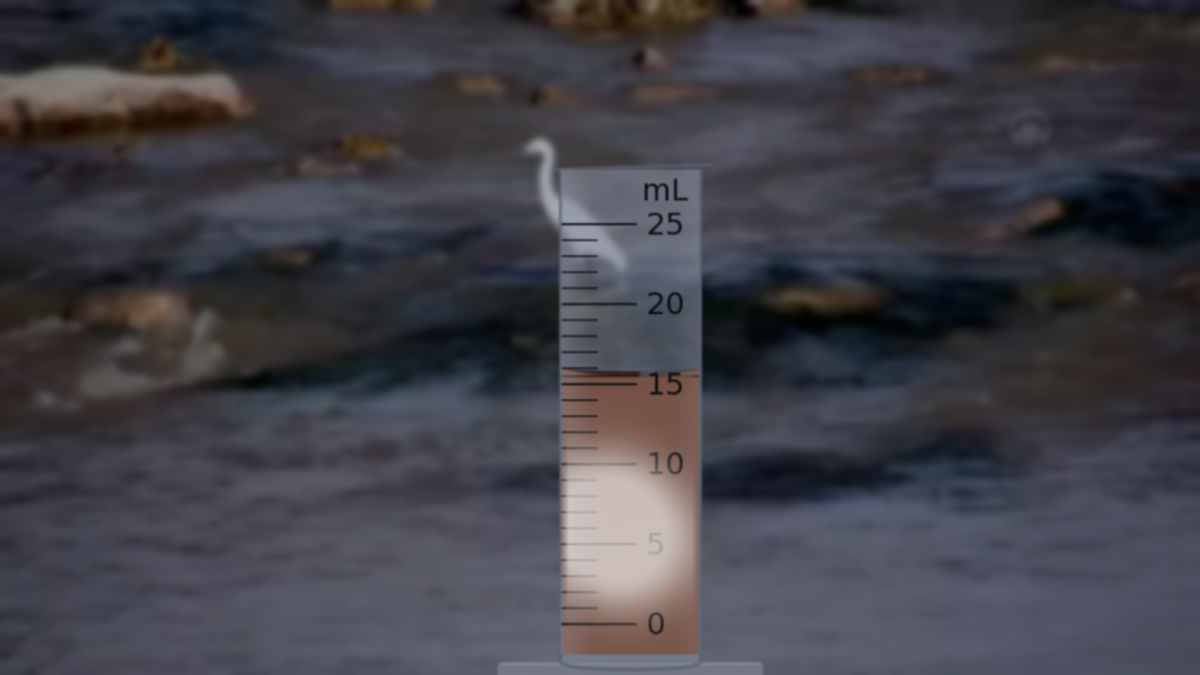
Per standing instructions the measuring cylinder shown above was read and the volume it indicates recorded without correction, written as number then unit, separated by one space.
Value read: 15.5 mL
